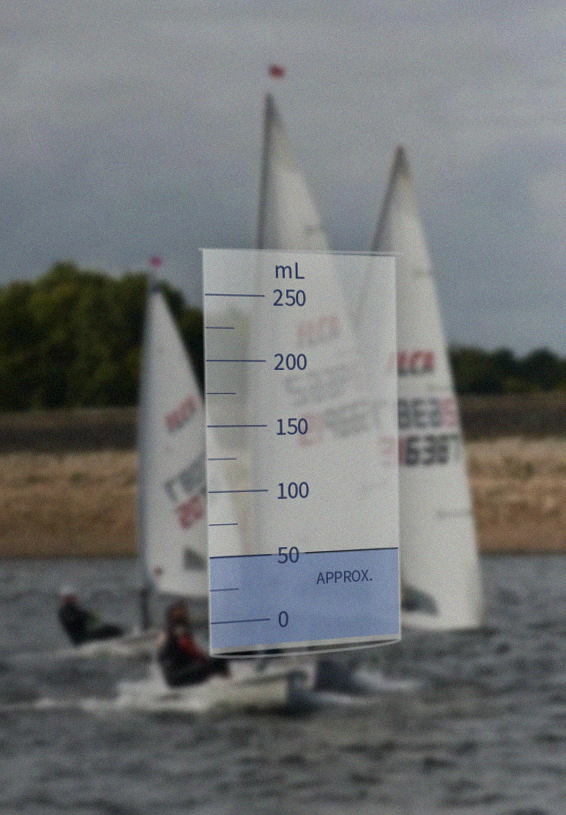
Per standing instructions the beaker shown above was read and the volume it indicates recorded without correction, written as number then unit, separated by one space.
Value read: 50 mL
